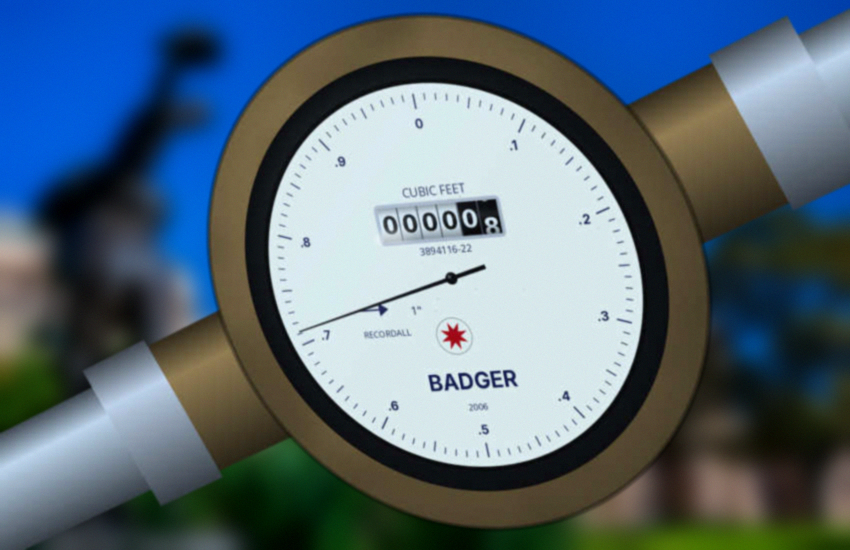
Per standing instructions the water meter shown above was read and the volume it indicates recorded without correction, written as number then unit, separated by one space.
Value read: 7.71 ft³
